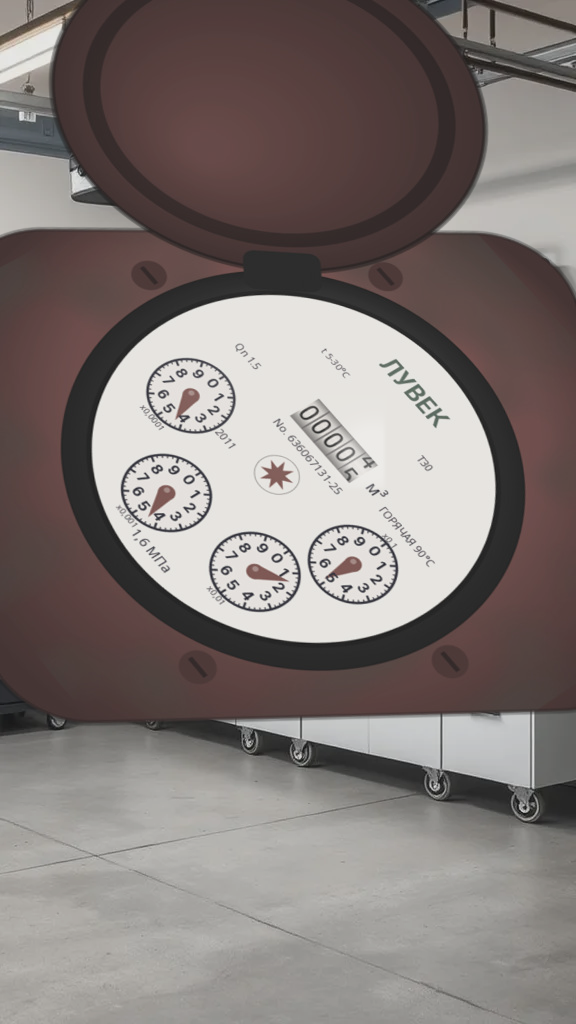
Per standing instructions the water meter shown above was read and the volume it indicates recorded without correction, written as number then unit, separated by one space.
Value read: 4.5144 m³
